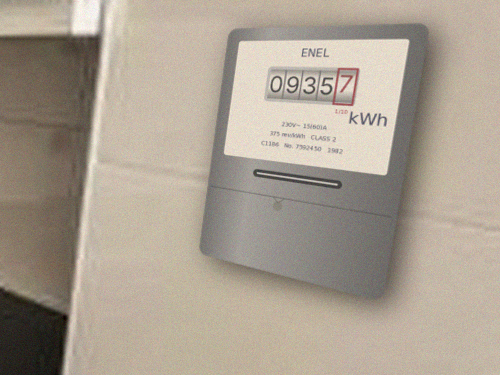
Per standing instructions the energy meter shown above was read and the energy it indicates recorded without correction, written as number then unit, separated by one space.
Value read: 935.7 kWh
